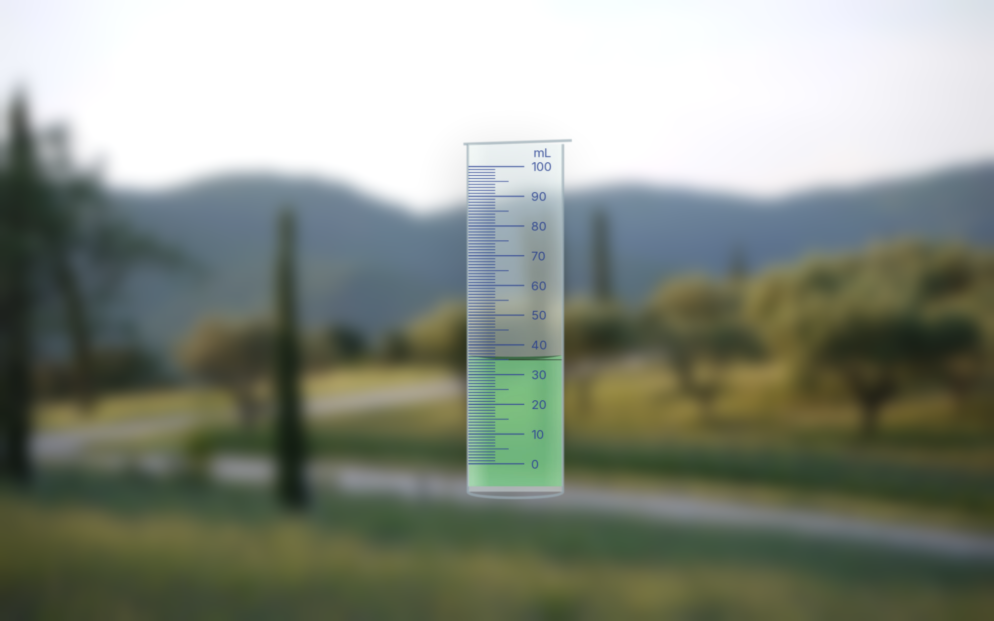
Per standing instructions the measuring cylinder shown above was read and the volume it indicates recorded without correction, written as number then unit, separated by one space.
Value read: 35 mL
